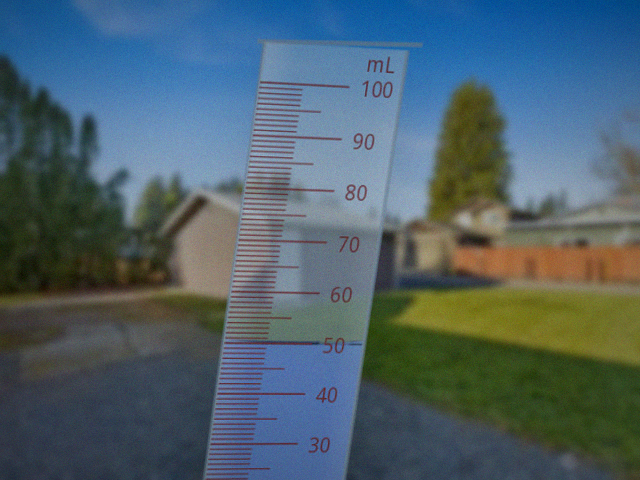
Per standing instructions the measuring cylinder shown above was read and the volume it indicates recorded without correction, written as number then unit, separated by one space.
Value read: 50 mL
